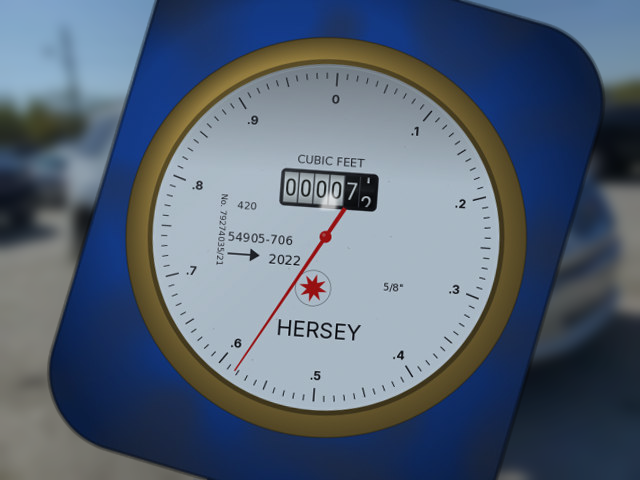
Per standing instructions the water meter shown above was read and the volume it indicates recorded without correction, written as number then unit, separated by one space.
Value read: 71.58 ft³
